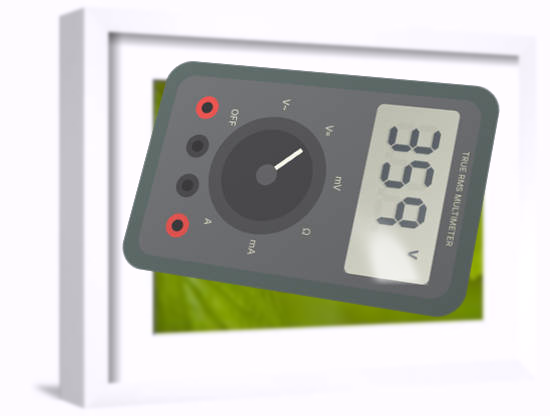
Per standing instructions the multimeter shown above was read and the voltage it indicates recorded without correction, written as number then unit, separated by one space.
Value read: 359 V
